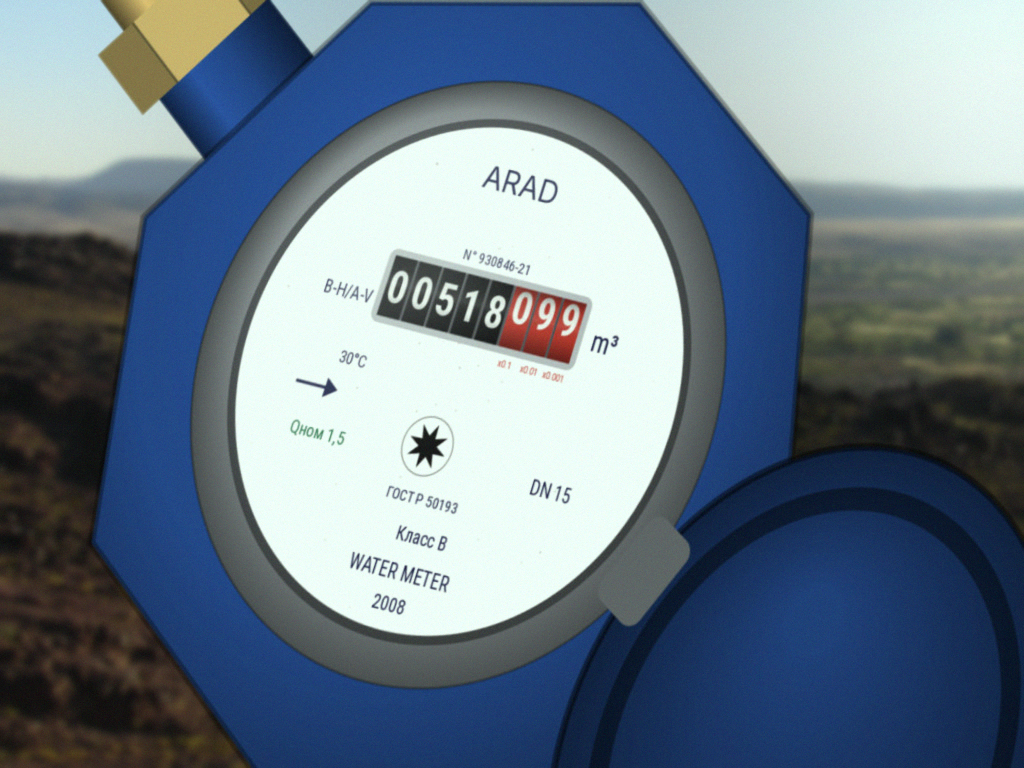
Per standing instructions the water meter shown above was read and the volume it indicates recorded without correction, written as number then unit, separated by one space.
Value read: 518.099 m³
